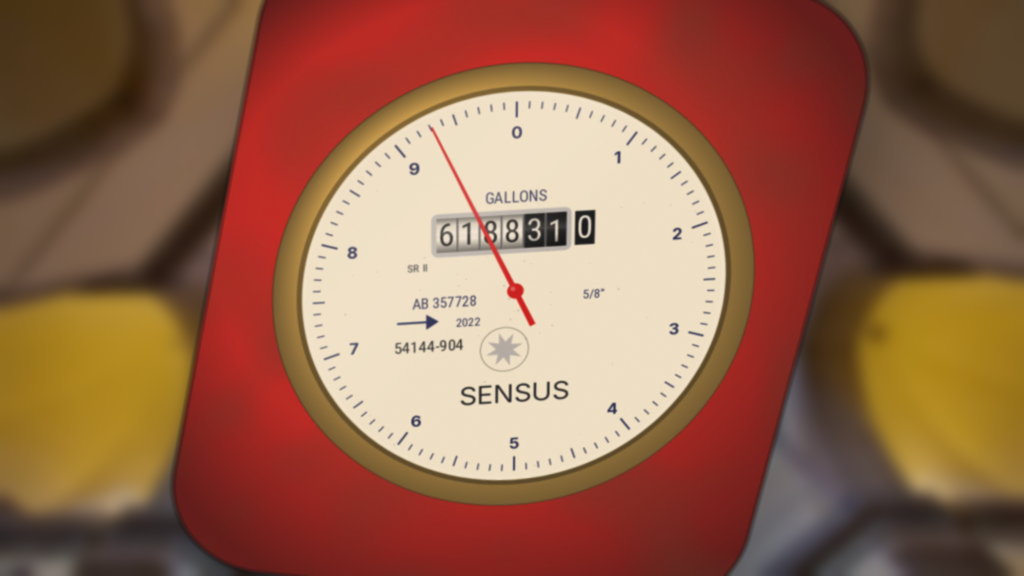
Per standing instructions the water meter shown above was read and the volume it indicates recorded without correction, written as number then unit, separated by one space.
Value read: 6188309.3 gal
